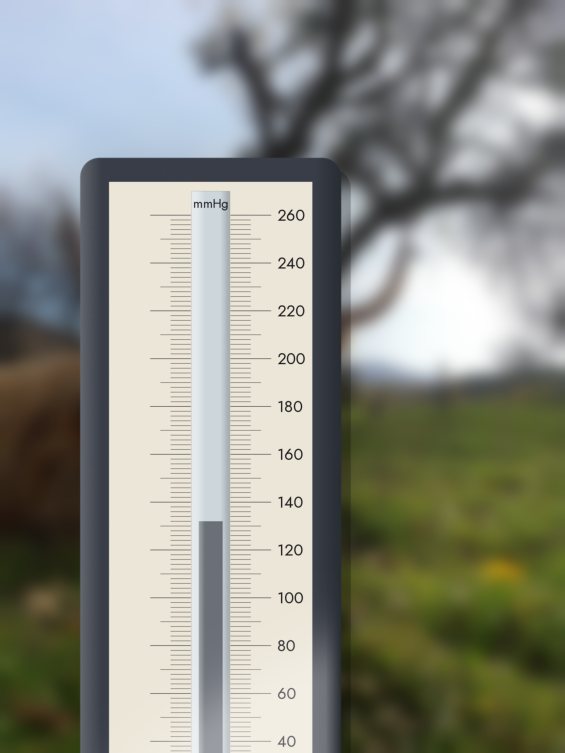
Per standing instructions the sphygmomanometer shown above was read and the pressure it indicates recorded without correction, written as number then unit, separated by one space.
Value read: 132 mmHg
